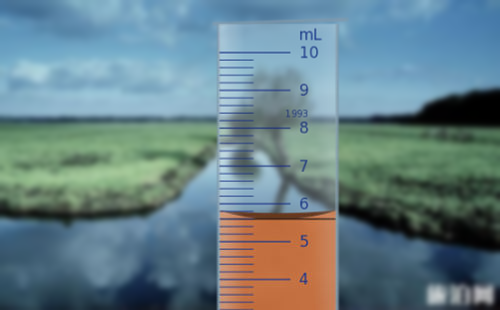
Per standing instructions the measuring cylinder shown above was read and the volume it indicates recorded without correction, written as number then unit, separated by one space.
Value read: 5.6 mL
